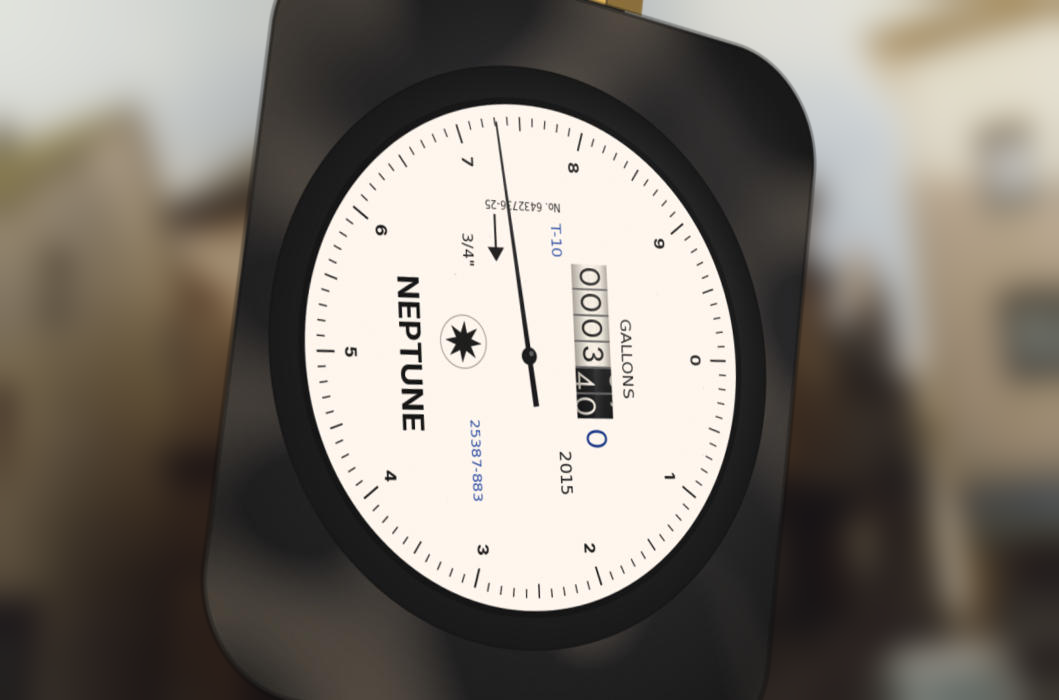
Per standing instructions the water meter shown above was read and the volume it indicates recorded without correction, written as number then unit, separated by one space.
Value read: 3397.3 gal
